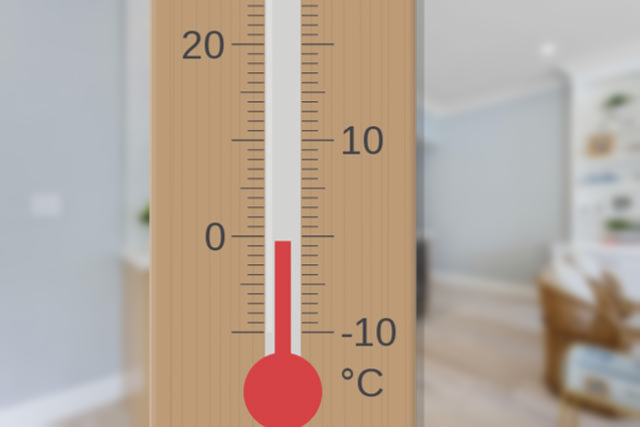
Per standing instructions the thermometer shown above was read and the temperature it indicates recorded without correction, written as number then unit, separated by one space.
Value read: -0.5 °C
